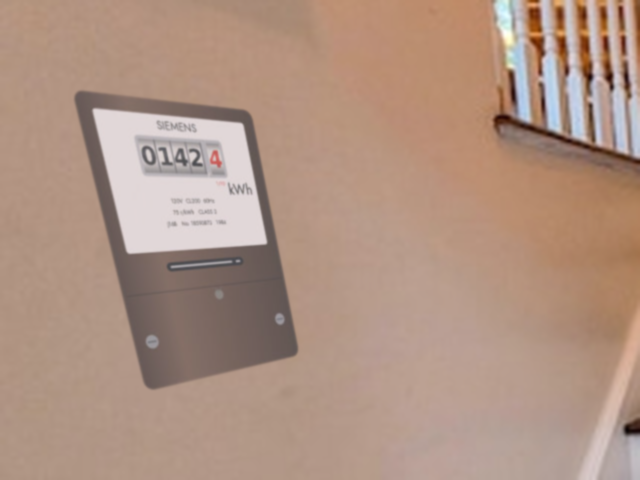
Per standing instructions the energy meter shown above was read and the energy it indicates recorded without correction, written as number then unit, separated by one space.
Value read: 142.4 kWh
